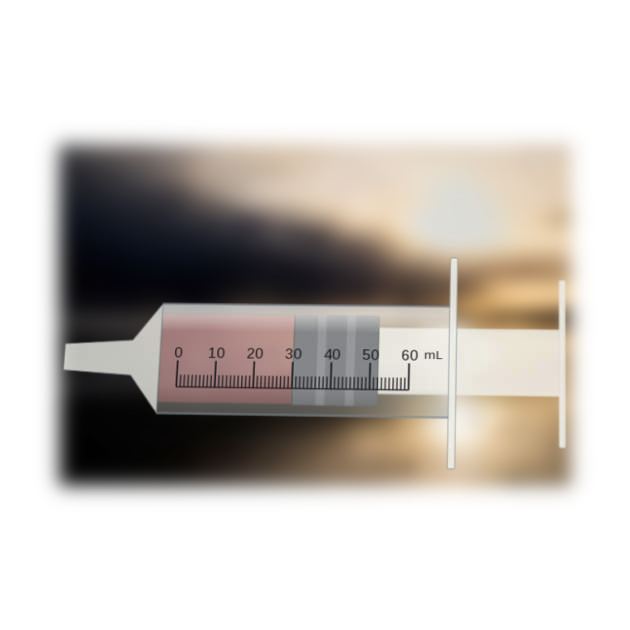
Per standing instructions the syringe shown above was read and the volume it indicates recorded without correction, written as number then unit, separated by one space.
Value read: 30 mL
